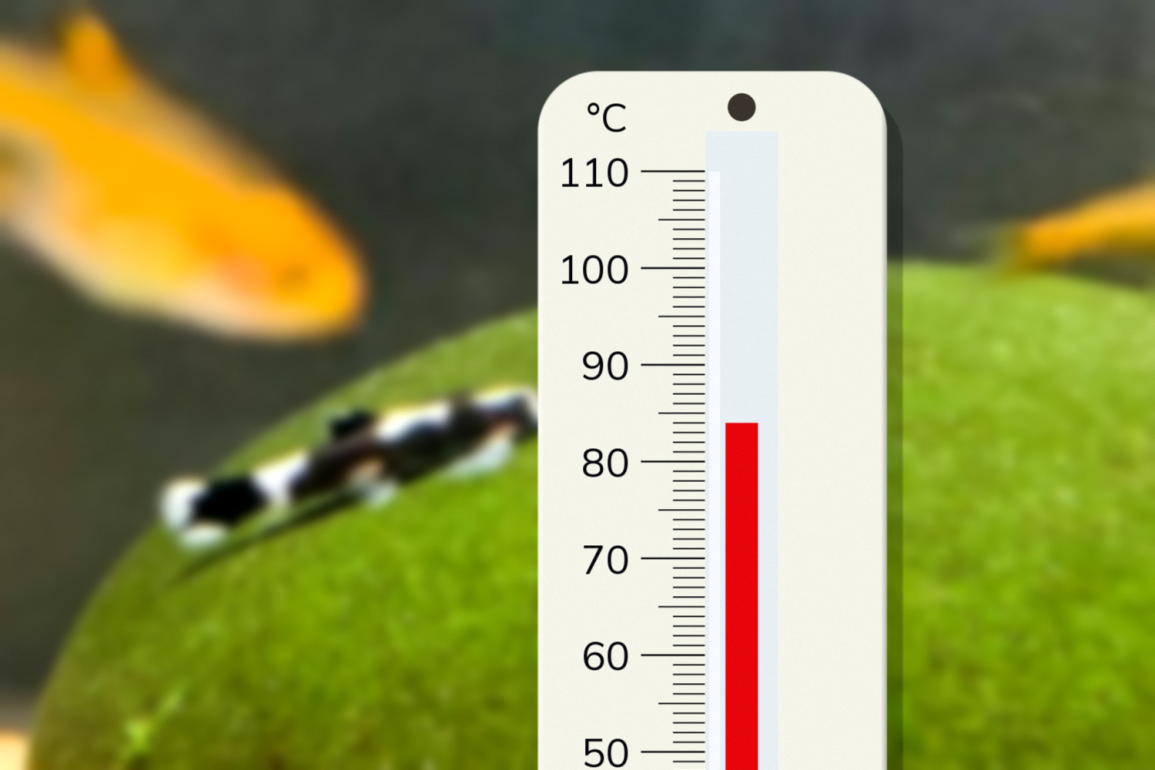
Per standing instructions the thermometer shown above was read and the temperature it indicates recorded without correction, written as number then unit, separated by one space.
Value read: 84 °C
